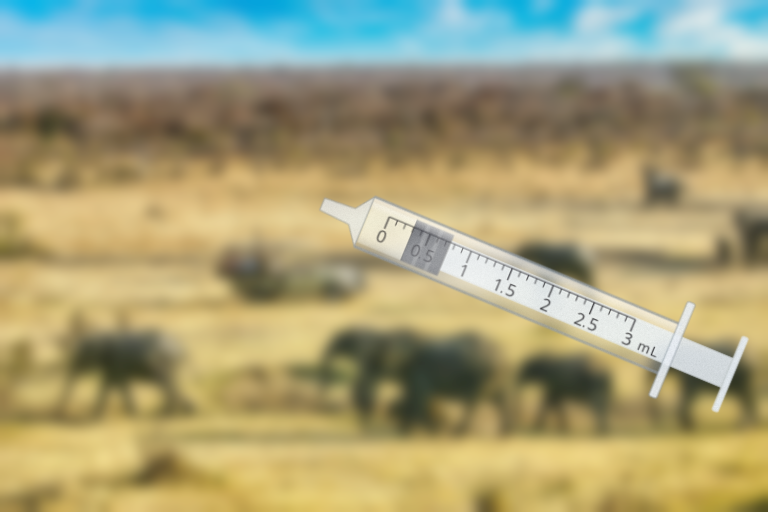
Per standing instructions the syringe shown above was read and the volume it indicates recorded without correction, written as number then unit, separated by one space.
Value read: 0.3 mL
